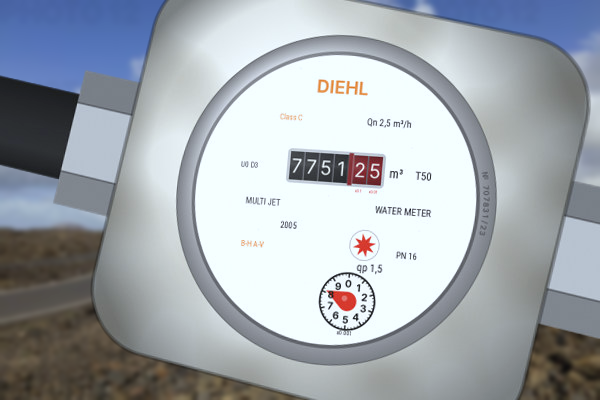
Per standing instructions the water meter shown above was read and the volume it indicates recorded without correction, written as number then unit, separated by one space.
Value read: 7751.258 m³
